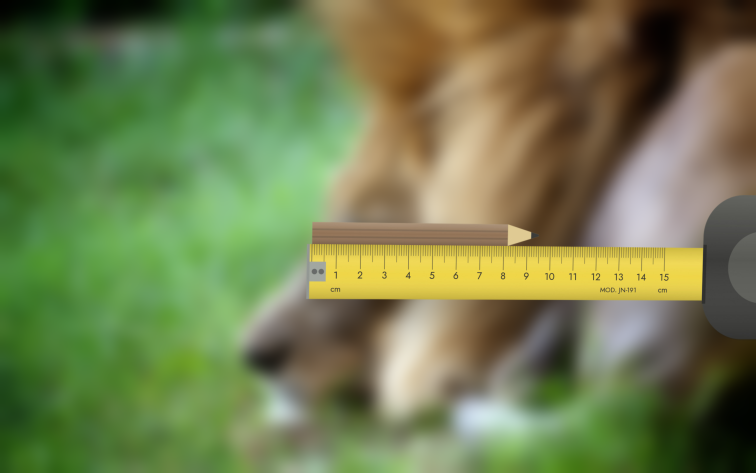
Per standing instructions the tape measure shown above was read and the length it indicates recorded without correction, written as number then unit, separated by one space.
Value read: 9.5 cm
